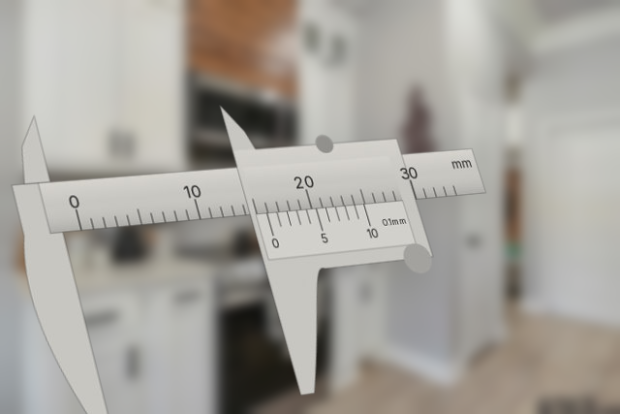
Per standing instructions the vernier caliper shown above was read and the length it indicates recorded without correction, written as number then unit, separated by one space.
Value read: 15.9 mm
